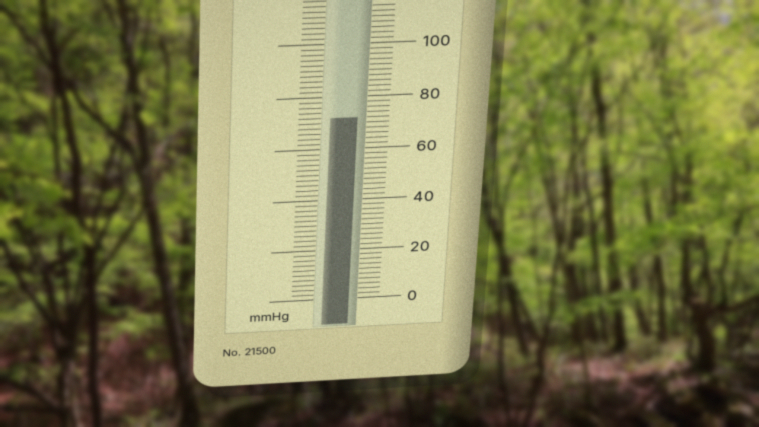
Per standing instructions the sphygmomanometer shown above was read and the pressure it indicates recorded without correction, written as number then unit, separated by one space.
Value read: 72 mmHg
